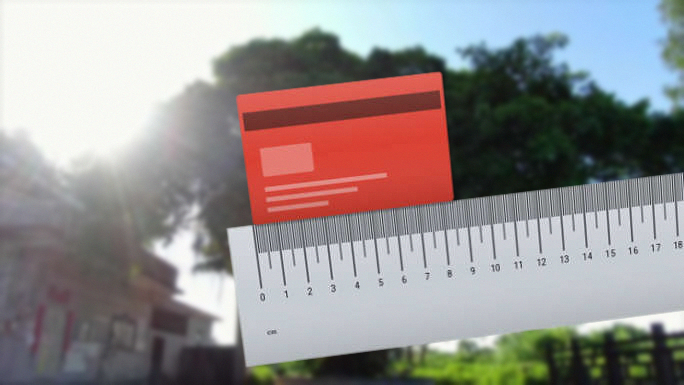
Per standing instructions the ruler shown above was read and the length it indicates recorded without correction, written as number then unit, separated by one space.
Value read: 8.5 cm
